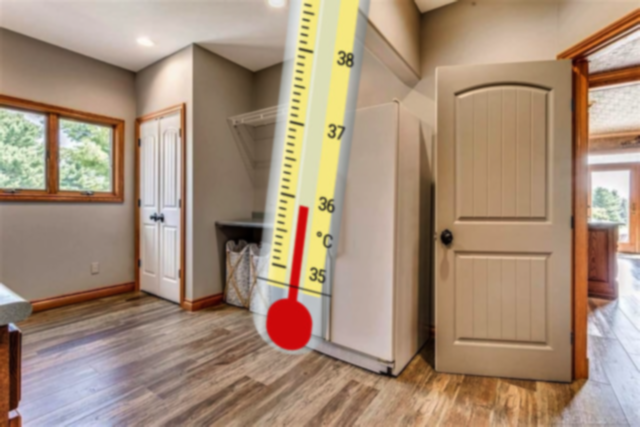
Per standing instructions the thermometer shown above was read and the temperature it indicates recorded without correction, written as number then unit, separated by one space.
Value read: 35.9 °C
